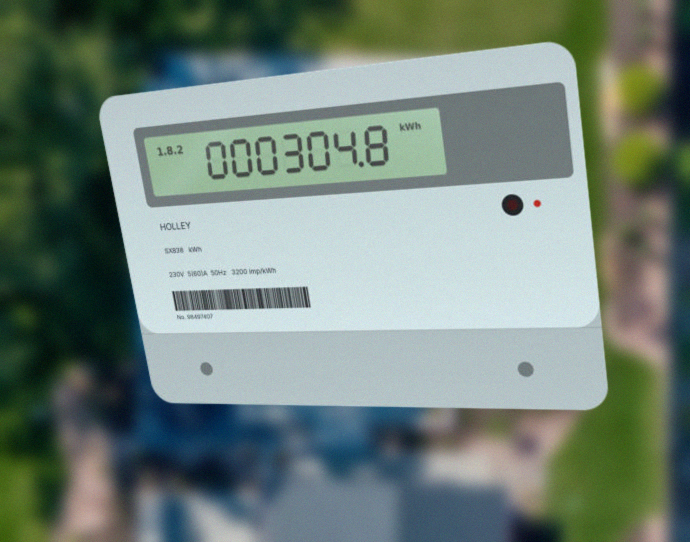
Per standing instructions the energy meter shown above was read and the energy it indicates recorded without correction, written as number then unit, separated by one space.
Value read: 304.8 kWh
